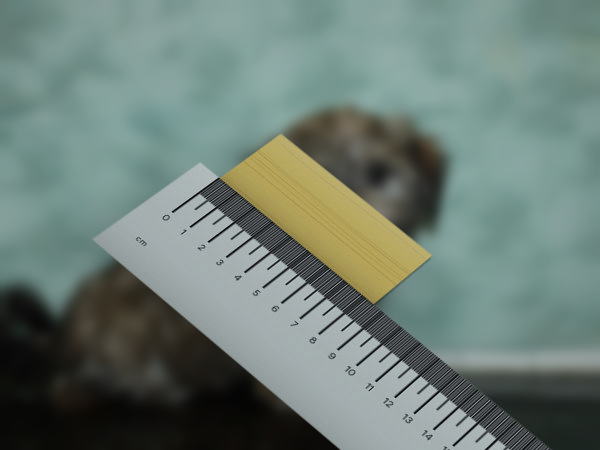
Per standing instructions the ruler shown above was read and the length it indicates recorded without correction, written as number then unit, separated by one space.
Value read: 8.5 cm
